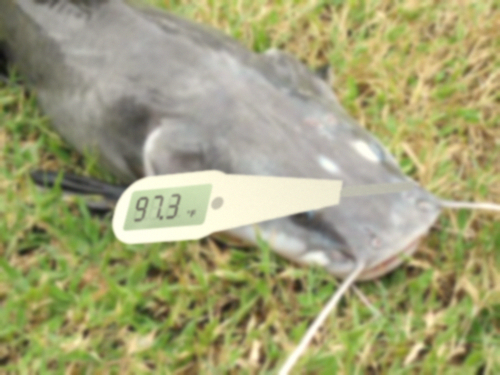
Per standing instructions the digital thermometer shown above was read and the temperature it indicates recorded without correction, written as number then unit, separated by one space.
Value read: 97.3 °F
